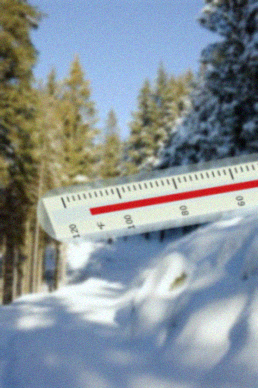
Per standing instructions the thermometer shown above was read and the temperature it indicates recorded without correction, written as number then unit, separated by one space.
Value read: 112 °F
